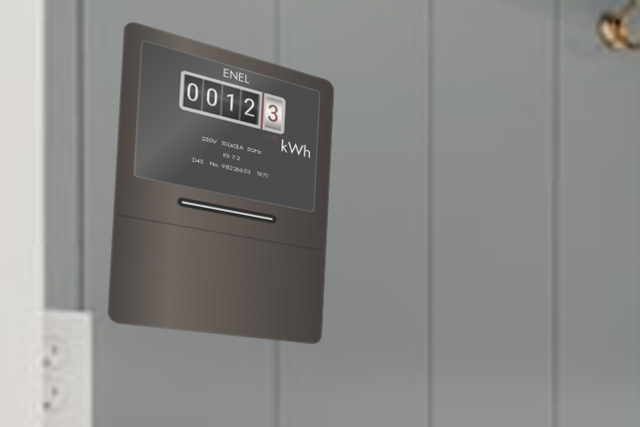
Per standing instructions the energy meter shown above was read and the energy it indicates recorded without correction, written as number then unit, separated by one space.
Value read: 12.3 kWh
